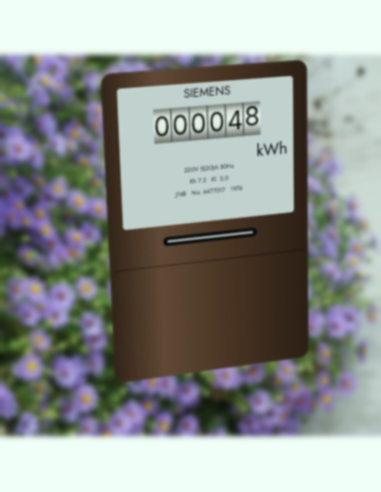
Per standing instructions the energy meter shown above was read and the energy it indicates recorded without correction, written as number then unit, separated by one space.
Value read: 48 kWh
